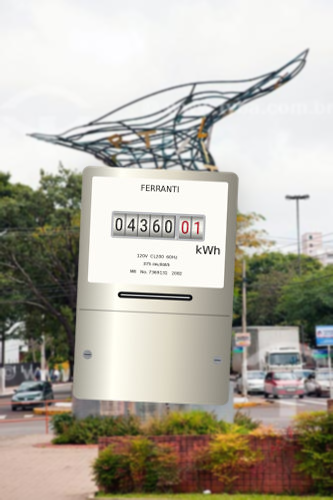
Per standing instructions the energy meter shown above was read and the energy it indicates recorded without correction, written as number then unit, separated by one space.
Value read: 4360.01 kWh
